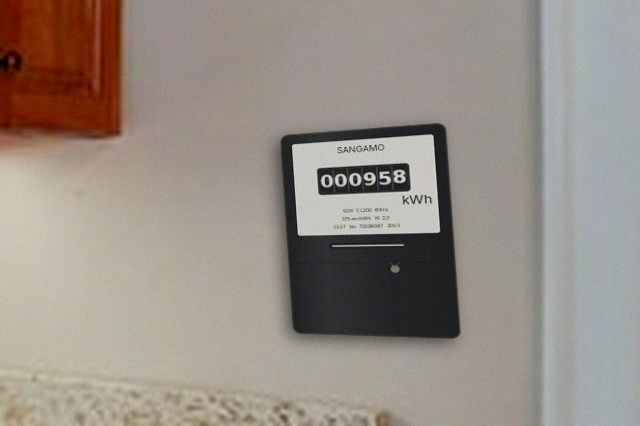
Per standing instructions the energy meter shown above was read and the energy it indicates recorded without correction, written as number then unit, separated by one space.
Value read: 958 kWh
